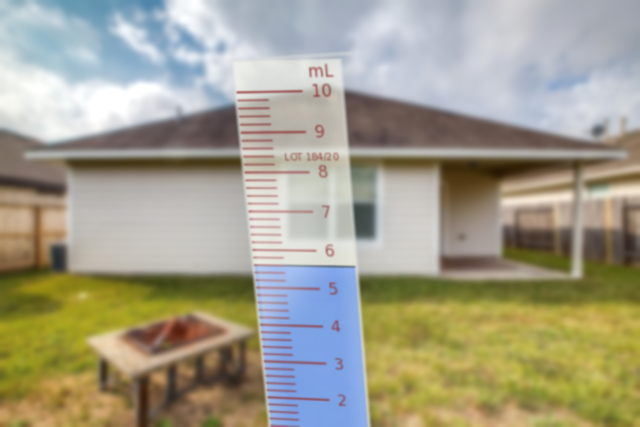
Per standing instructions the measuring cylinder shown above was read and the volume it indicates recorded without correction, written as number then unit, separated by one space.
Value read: 5.6 mL
